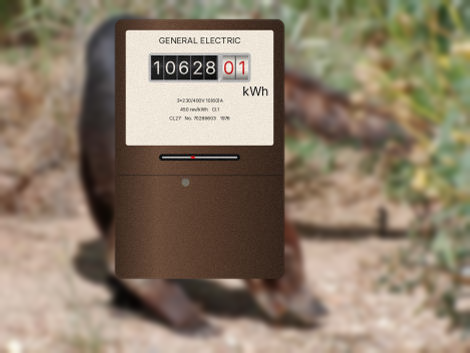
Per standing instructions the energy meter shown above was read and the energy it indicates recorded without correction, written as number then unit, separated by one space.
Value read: 10628.01 kWh
